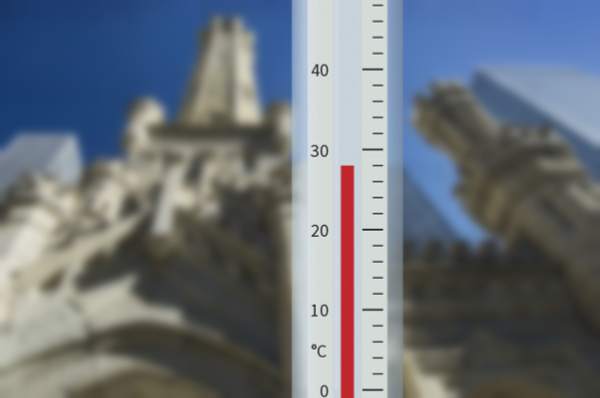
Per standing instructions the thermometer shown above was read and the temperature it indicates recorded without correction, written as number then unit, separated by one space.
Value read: 28 °C
